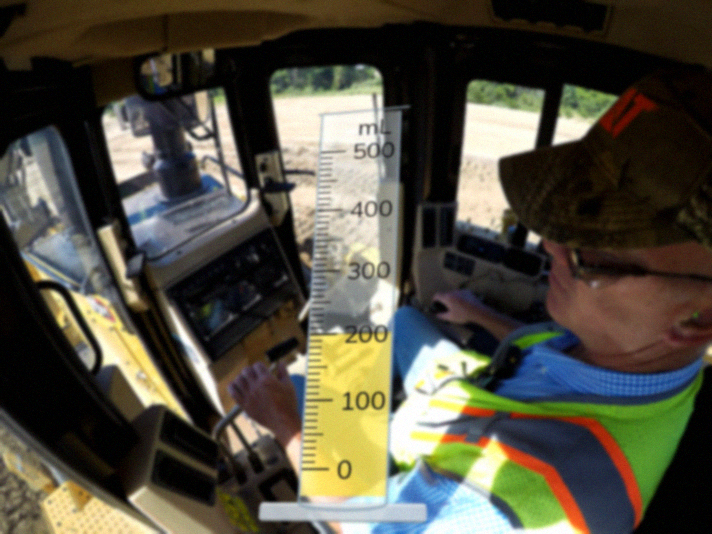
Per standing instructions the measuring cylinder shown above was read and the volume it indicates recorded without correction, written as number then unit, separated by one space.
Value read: 200 mL
